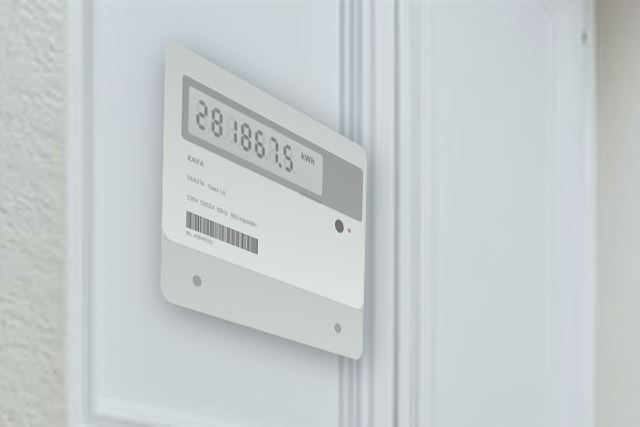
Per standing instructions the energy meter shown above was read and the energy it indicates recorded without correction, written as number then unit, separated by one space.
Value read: 281867.5 kWh
